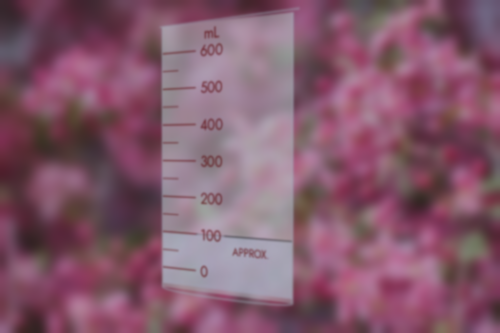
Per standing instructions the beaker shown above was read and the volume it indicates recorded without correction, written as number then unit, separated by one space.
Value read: 100 mL
